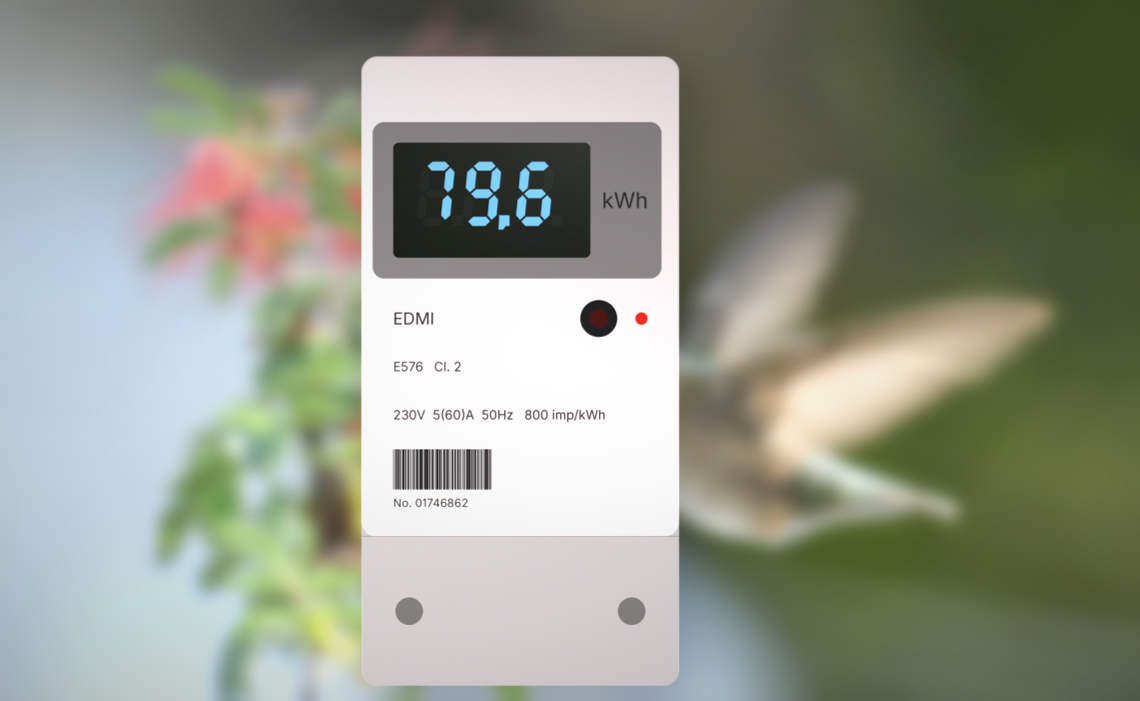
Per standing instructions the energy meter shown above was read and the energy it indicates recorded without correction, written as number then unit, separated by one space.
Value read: 79.6 kWh
